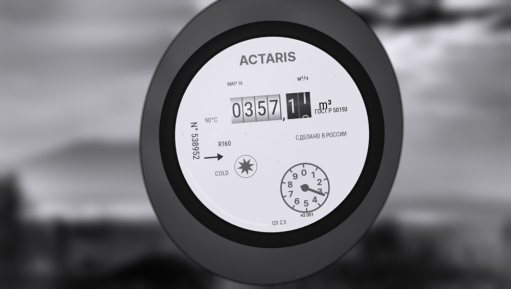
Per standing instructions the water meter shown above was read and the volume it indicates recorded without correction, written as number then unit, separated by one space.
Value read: 357.113 m³
